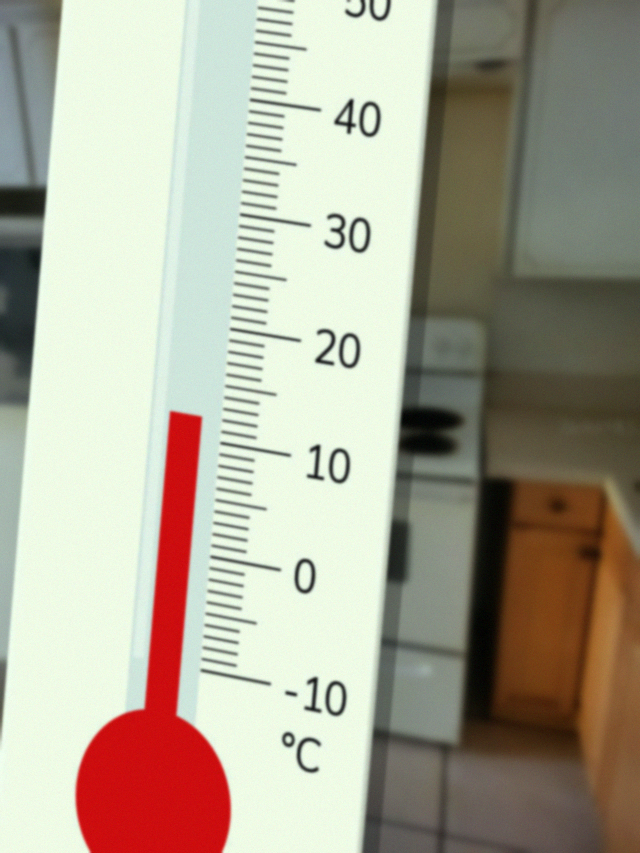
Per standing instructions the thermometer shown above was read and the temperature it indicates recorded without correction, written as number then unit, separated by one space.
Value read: 12 °C
